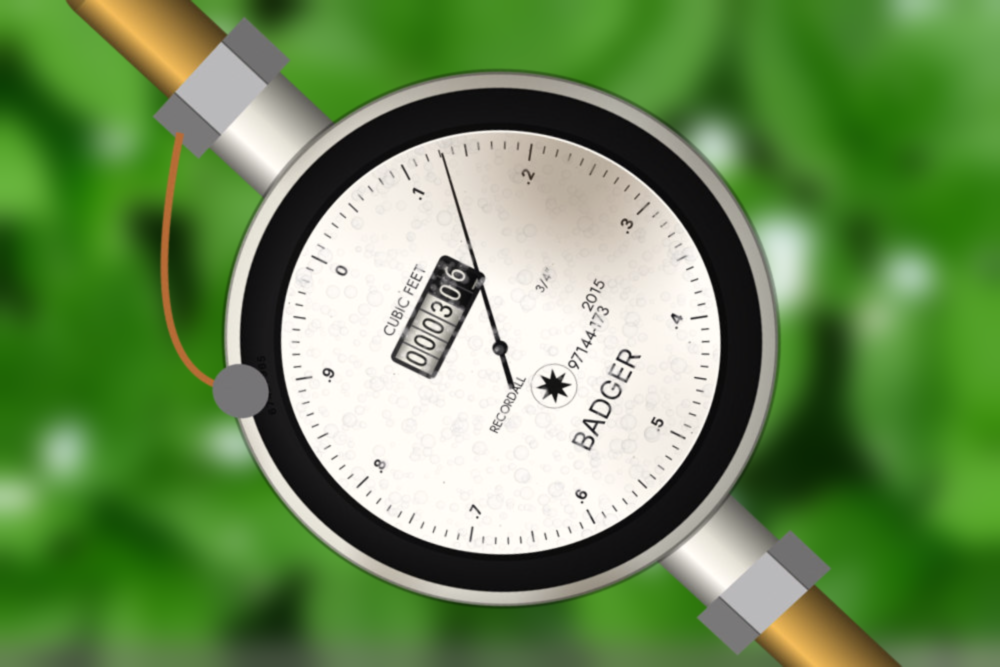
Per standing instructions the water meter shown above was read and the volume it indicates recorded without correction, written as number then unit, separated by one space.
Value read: 306.13 ft³
